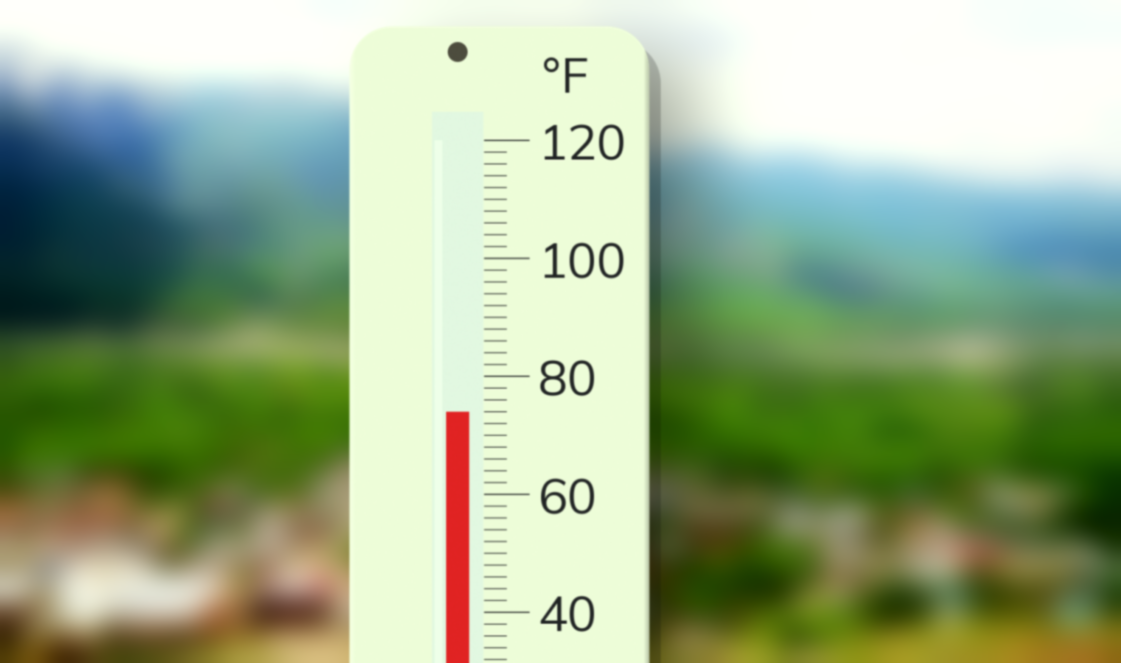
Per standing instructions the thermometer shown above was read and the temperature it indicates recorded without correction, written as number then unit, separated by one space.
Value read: 74 °F
